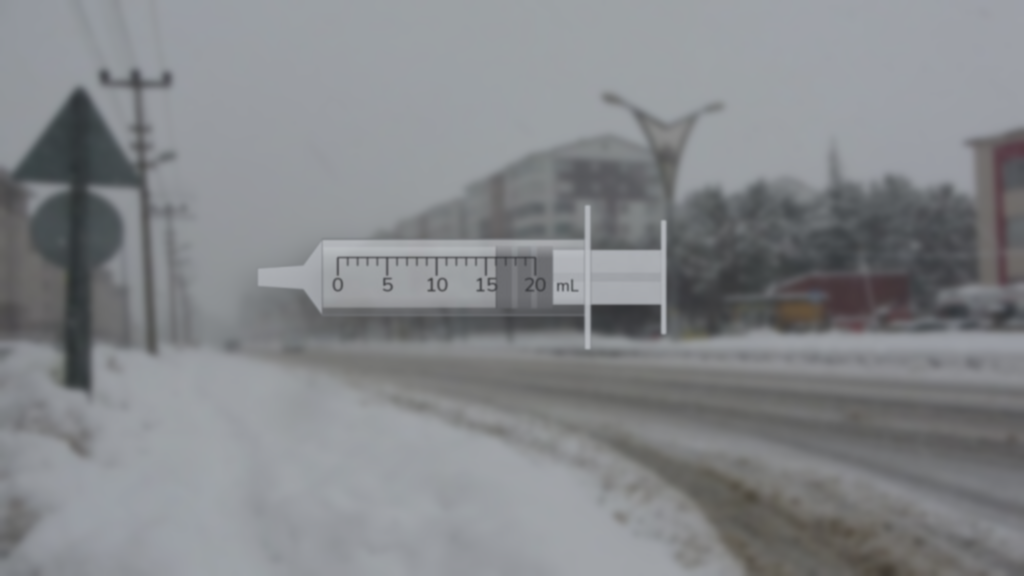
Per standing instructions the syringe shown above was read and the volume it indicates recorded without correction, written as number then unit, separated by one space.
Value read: 16 mL
